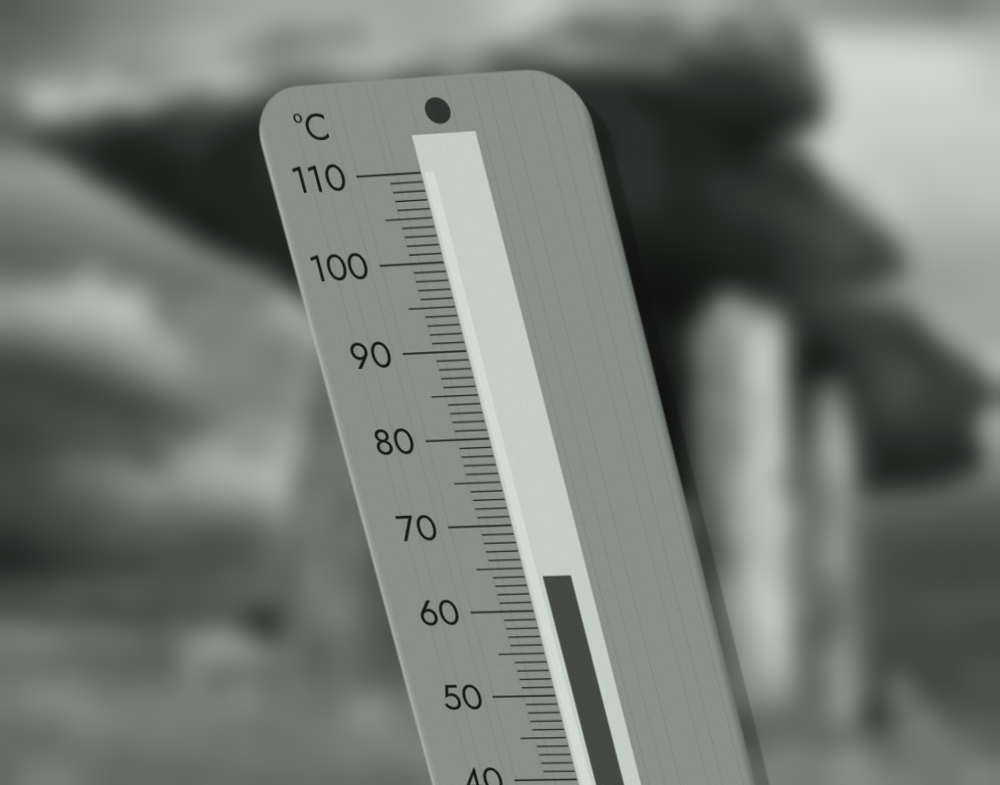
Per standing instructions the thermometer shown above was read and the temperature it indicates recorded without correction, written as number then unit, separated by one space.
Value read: 64 °C
